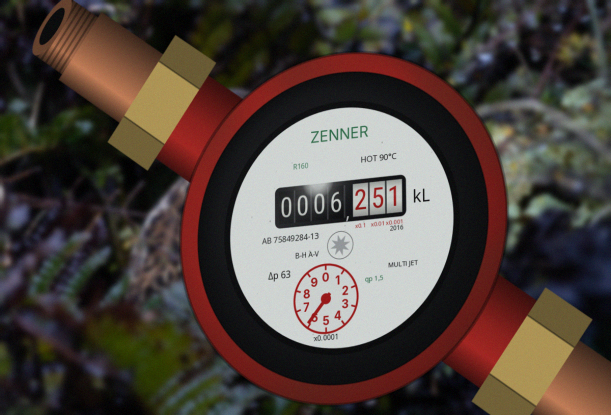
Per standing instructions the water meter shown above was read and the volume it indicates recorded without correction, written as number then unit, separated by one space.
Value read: 6.2516 kL
